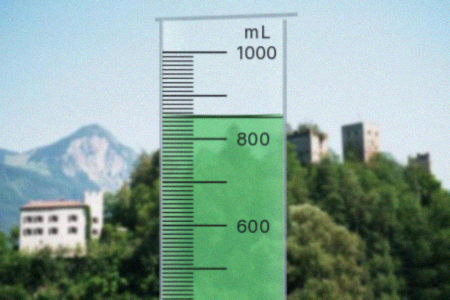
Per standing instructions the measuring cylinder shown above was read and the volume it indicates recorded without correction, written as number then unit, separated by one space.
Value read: 850 mL
